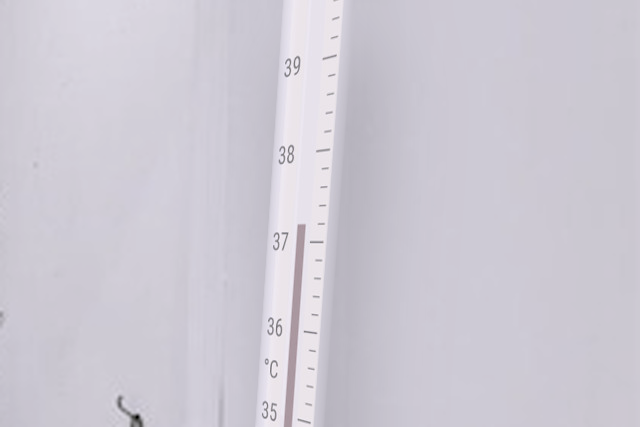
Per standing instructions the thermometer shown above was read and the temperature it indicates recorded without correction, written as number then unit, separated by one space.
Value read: 37.2 °C
